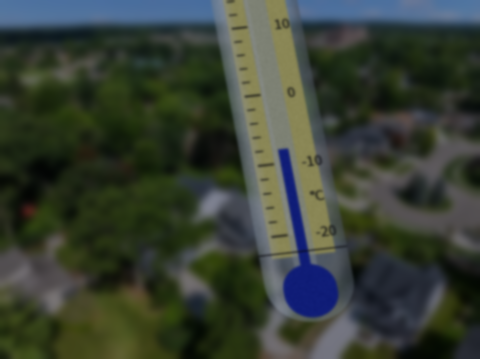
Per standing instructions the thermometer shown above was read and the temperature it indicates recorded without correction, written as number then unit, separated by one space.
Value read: -8 °C
